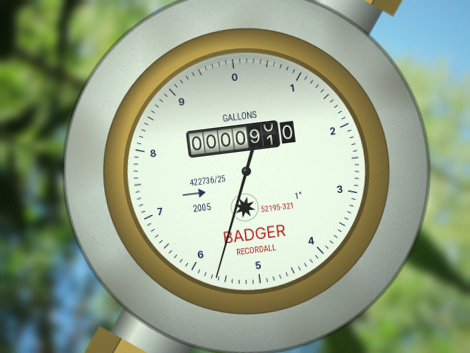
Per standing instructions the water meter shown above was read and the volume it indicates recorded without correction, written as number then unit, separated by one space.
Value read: 905.6 gal
